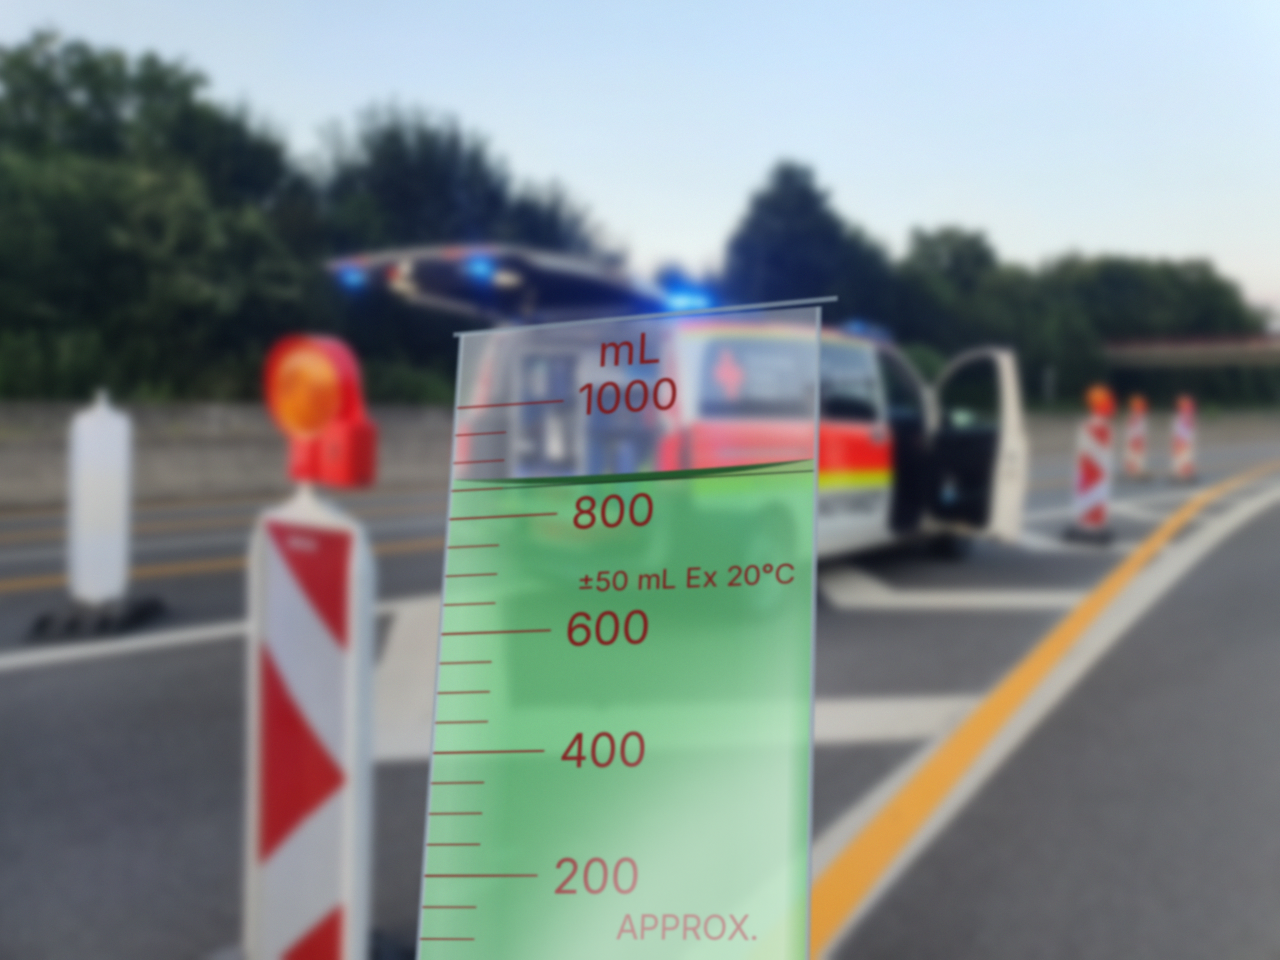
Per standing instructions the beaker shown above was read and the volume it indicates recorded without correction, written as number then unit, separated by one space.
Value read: 850 mL
